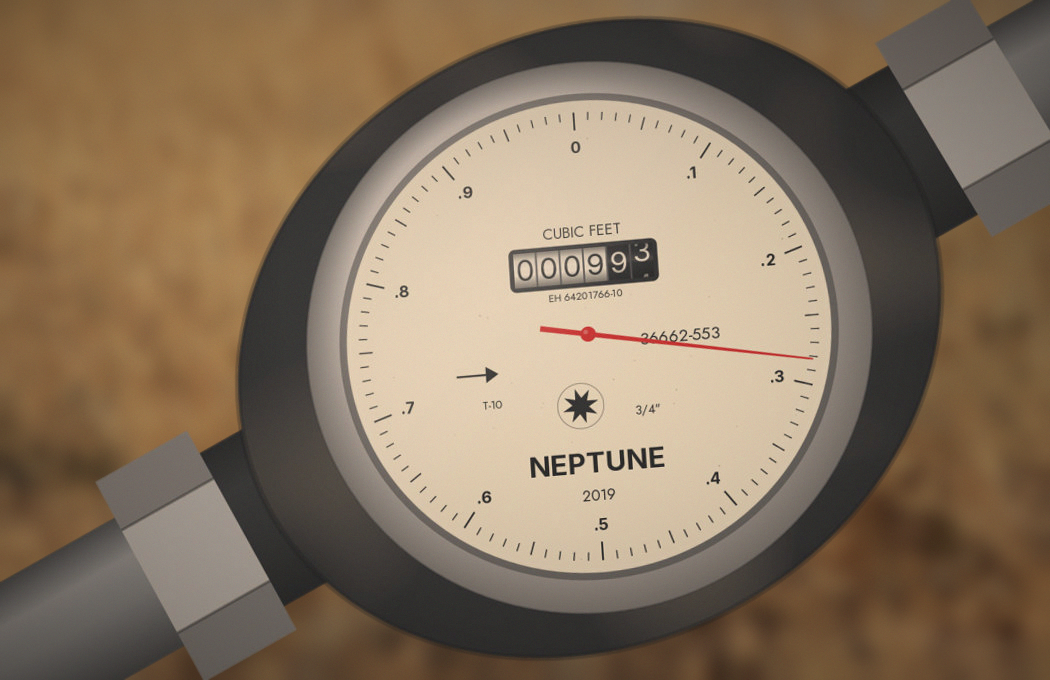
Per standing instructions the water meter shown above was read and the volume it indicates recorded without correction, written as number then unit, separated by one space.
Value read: 993.28 ft³
